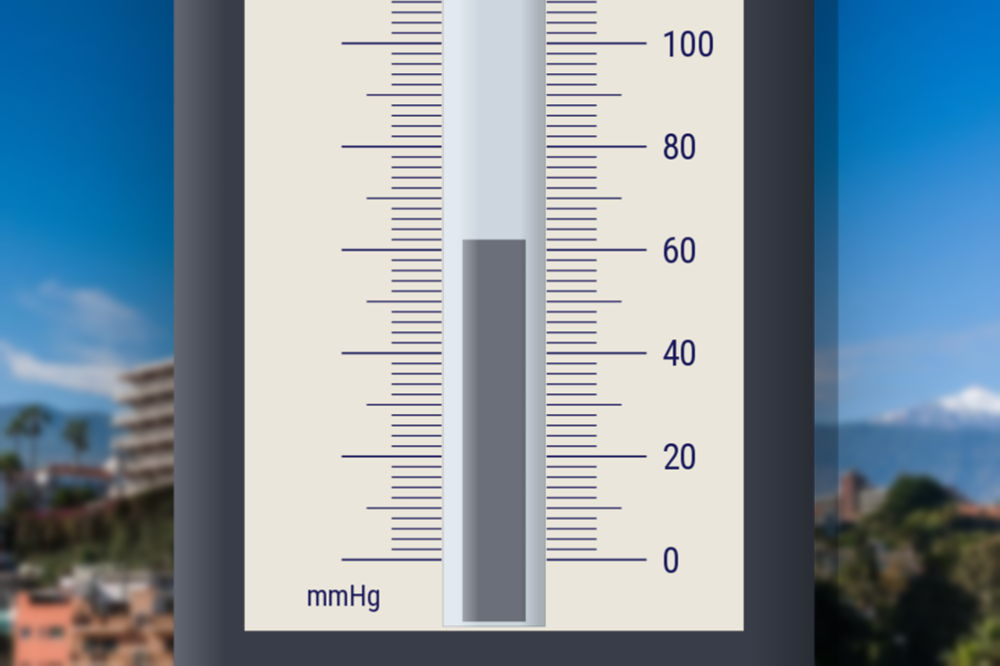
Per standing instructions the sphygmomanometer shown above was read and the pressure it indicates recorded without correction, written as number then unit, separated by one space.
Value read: 62 mmHg
